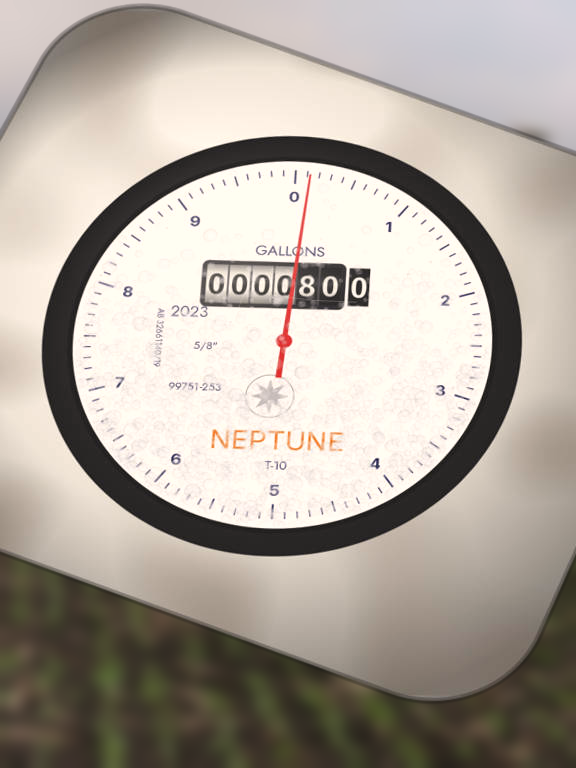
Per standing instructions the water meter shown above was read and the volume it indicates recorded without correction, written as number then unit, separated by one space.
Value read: 800.1 gal
